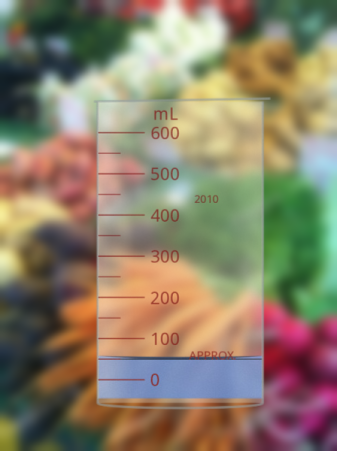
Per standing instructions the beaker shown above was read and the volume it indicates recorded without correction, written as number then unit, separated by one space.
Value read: 50 mL
